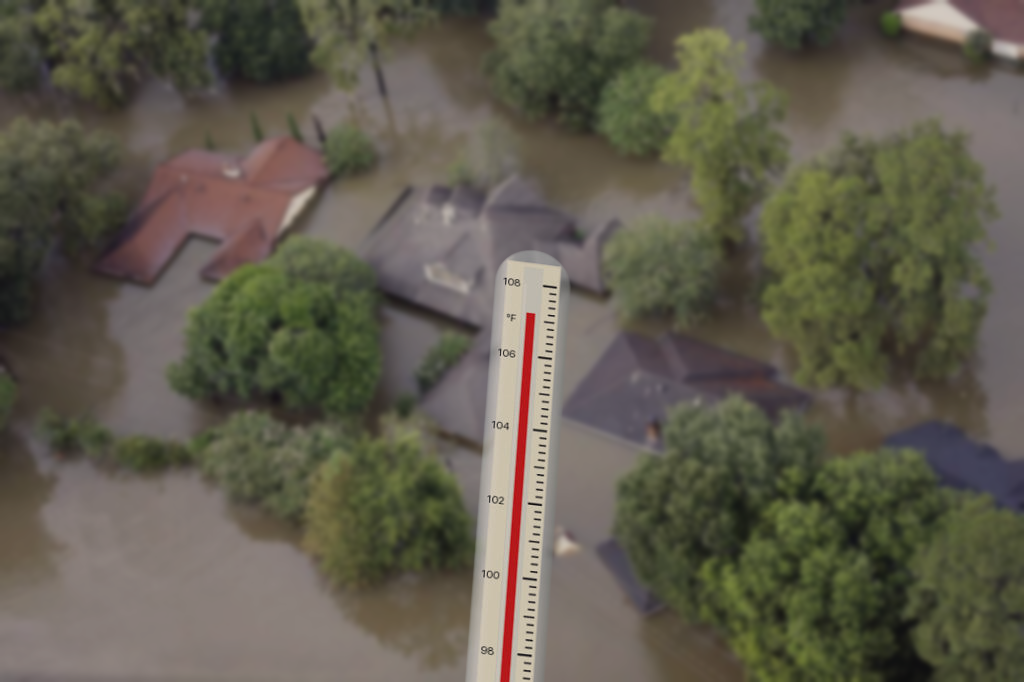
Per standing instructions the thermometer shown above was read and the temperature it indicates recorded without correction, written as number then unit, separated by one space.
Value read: 107.2 °F
